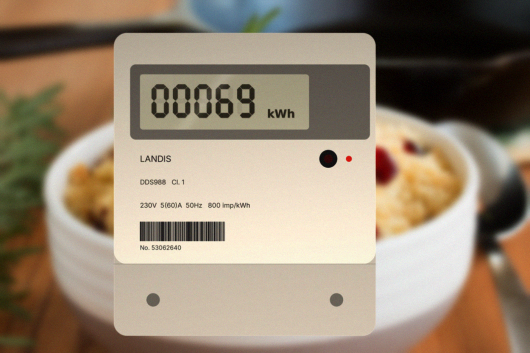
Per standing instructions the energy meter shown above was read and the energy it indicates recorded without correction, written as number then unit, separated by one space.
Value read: 69 kWh
